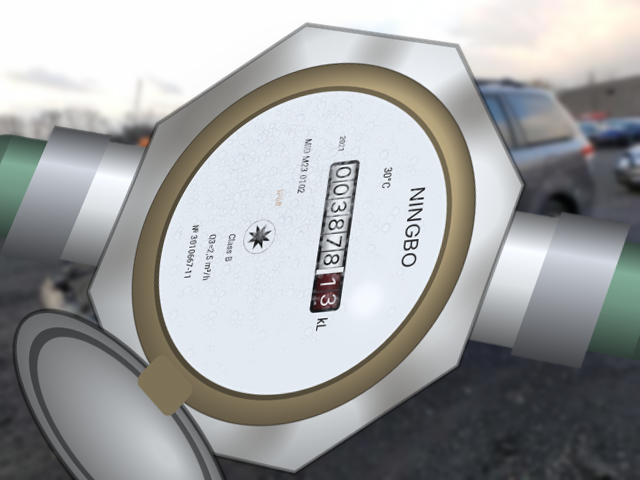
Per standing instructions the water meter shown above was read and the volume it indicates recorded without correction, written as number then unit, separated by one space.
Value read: 3878.13 kL
